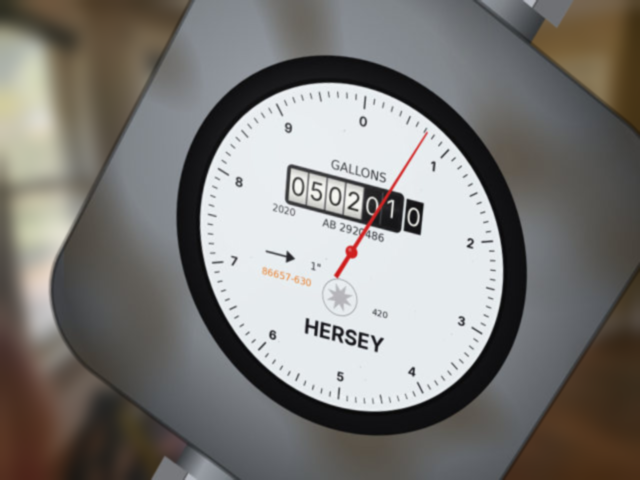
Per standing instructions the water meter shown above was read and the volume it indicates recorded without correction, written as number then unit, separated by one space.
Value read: 502010.7 gal
